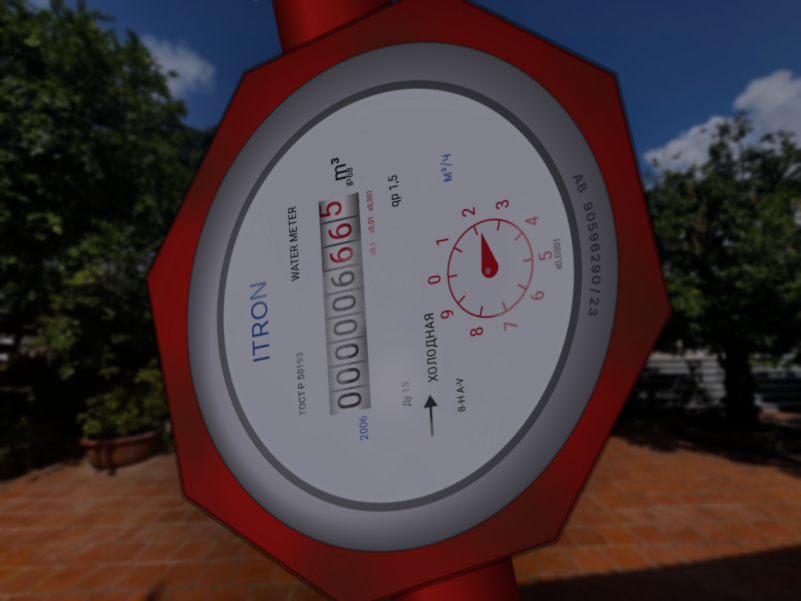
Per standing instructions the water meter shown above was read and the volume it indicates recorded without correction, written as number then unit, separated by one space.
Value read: 6.6652 m³
